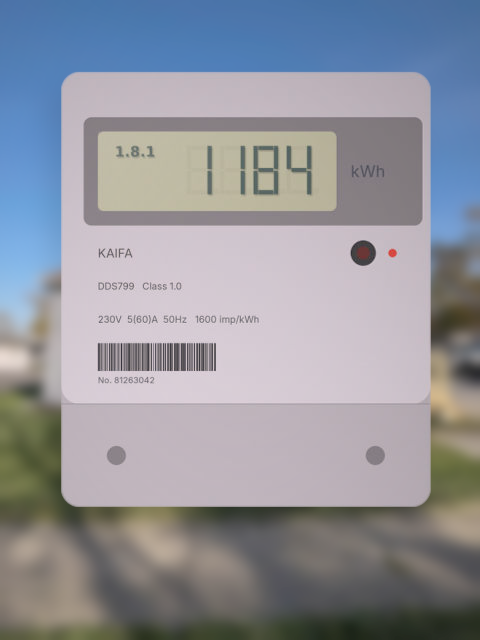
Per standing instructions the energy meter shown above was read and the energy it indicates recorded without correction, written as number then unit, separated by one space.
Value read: 1184 kWh
